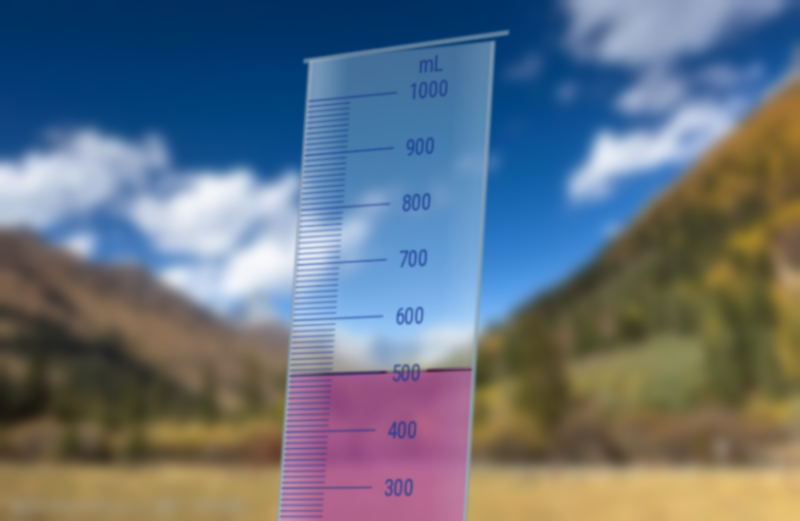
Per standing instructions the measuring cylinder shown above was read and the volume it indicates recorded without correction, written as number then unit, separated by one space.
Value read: 500 mL
